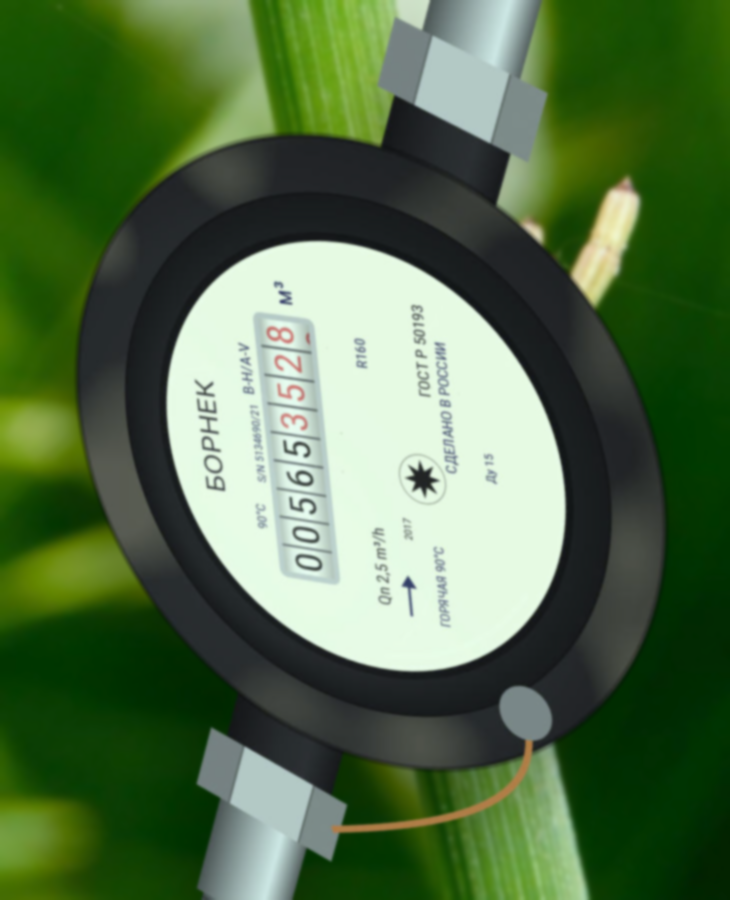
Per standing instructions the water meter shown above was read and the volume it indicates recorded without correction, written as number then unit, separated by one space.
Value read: 565.3528 m³
